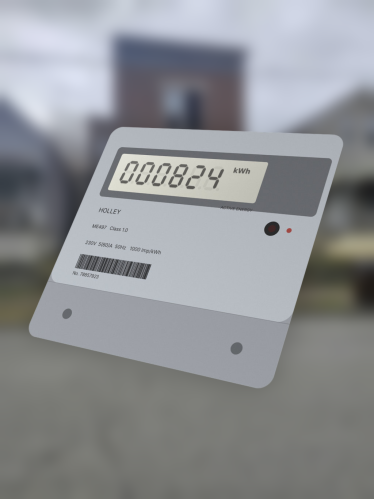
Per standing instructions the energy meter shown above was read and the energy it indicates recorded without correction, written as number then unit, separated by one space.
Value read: 824 kWh
